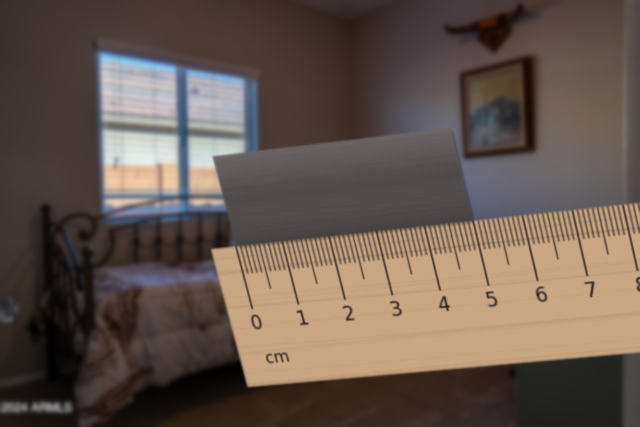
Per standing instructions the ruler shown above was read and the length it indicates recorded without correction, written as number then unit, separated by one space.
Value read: 5 cm
